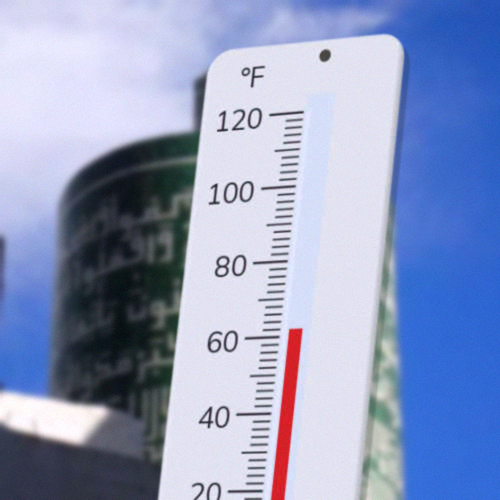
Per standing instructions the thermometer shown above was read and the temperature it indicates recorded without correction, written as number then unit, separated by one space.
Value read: 62 °F
